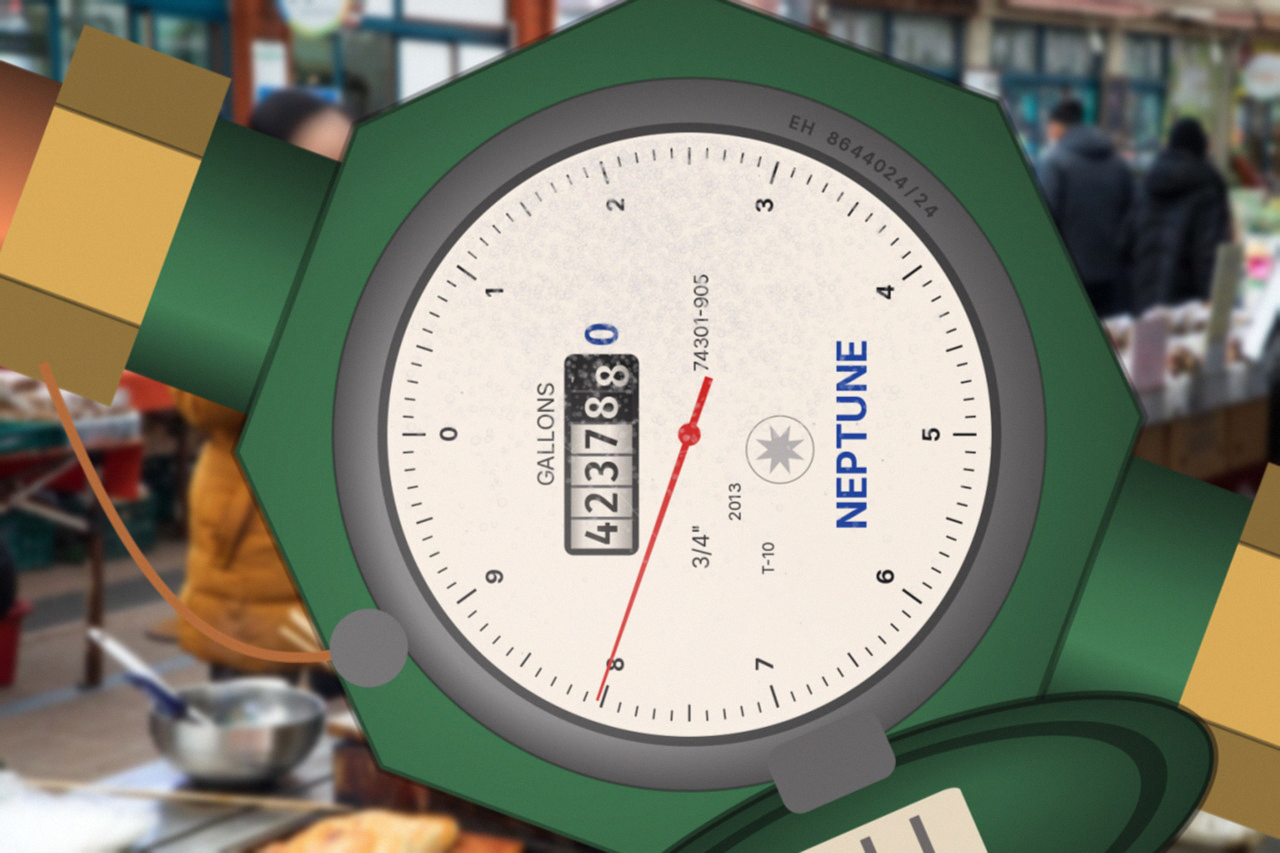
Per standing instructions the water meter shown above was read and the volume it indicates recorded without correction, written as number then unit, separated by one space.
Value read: 4237878.0 gal
